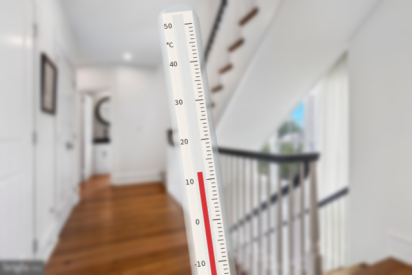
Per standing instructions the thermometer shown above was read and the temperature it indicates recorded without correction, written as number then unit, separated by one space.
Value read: 12 °C
